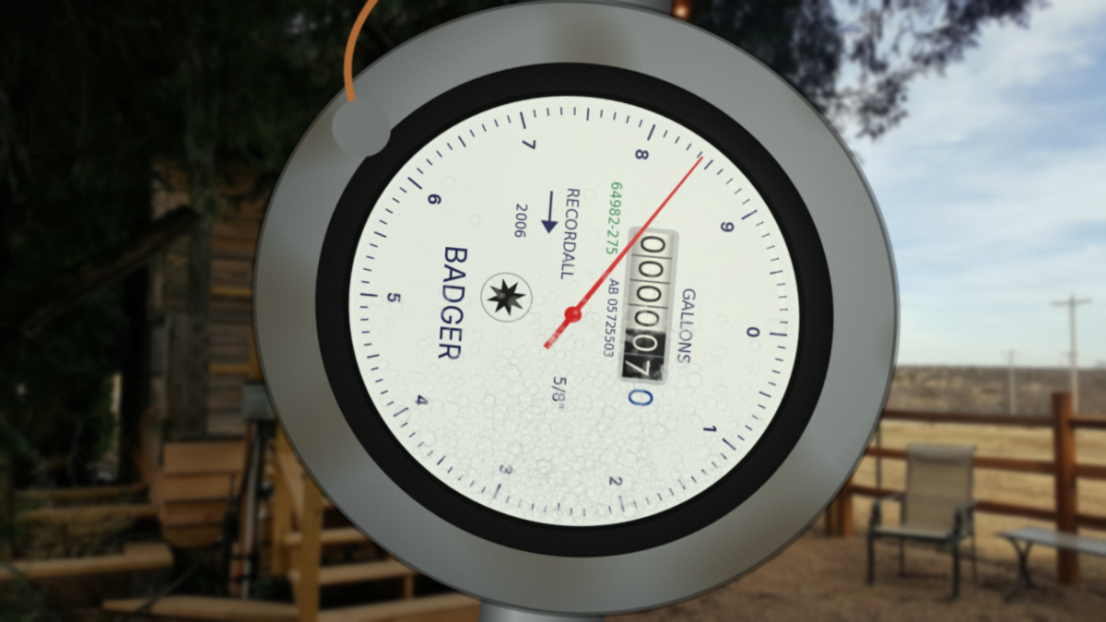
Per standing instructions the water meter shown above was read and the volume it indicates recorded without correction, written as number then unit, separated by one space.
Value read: 68.4 gal
